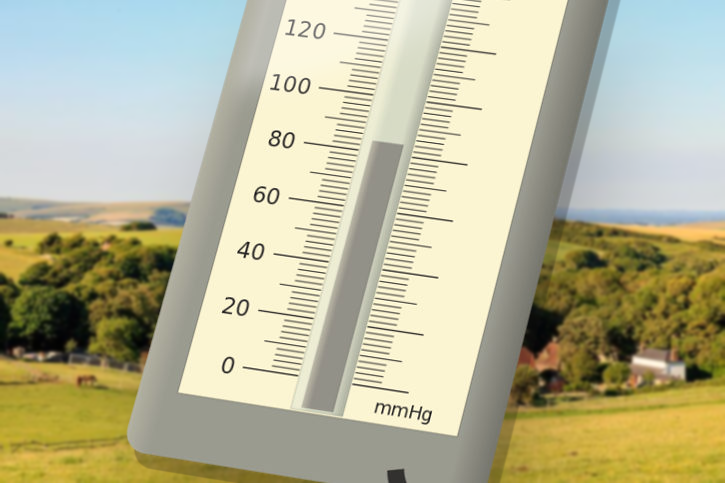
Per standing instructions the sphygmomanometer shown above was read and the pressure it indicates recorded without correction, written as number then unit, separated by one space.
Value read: 84 mmHg
